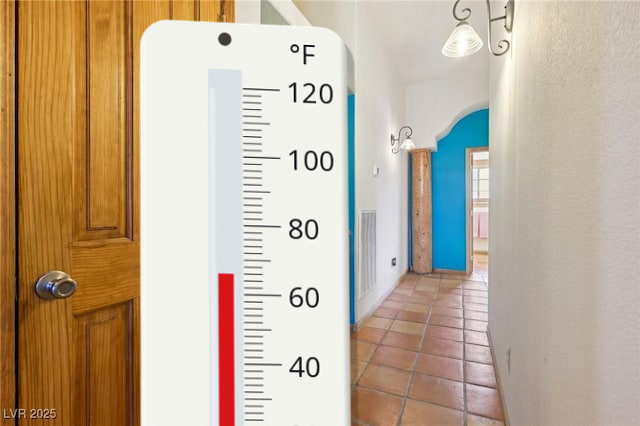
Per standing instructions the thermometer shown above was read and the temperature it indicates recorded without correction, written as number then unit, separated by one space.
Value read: 66 °F
